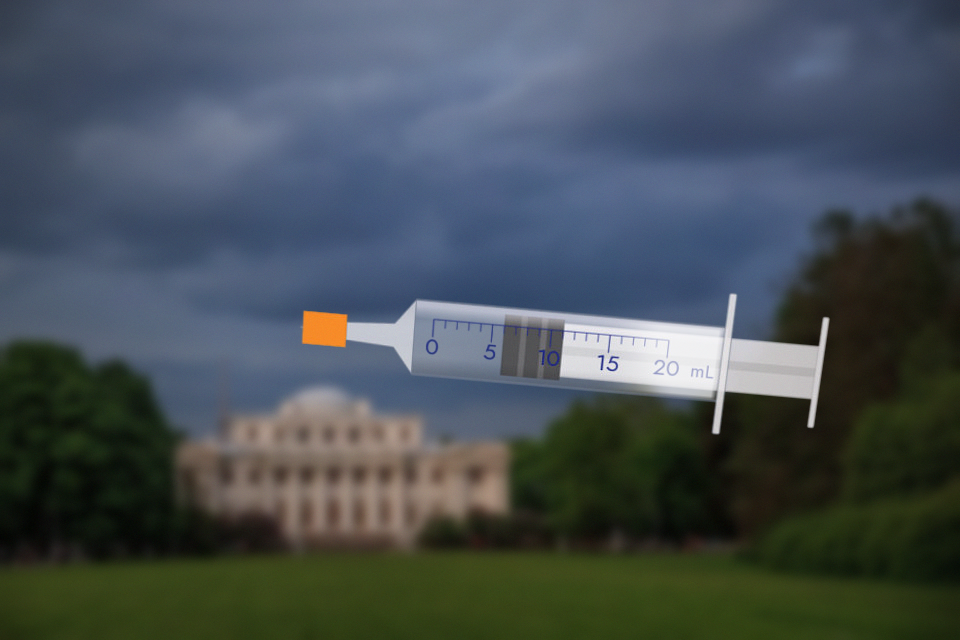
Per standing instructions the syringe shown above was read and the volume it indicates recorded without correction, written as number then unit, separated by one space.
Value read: 6 mL
